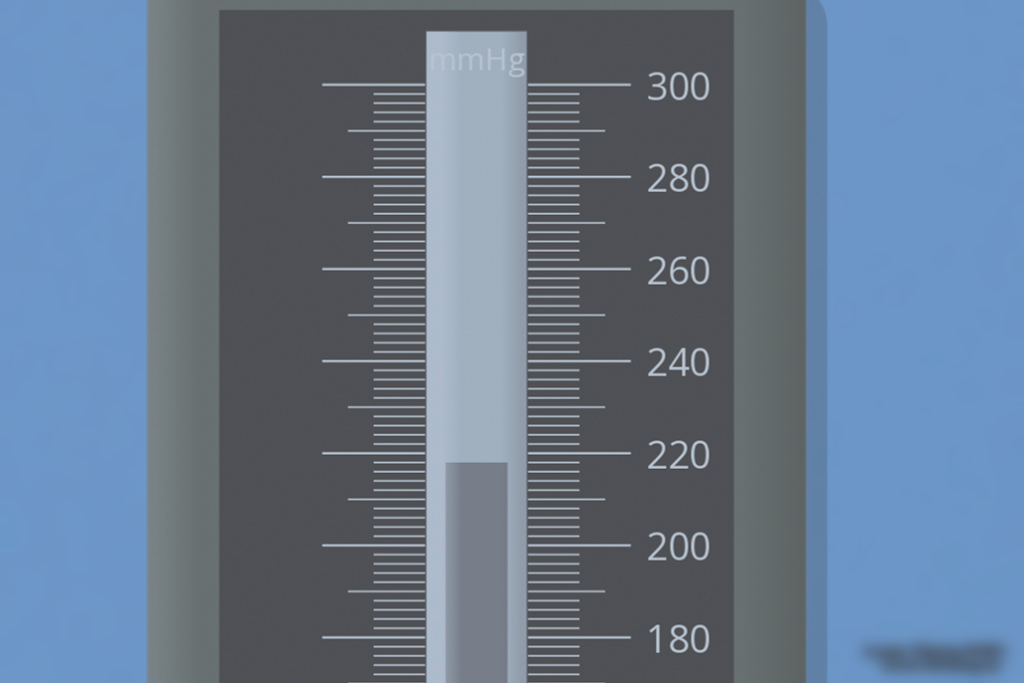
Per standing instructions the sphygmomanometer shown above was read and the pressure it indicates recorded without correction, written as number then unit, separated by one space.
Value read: 218 mmHg
